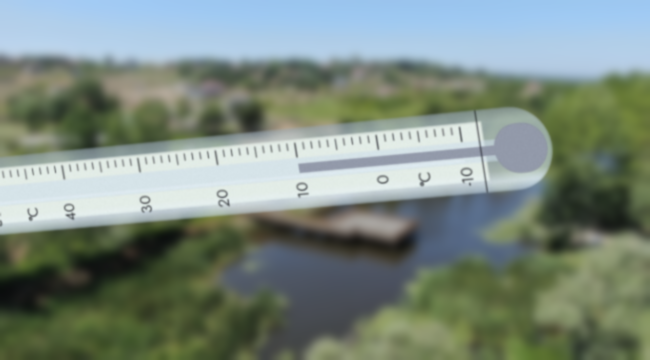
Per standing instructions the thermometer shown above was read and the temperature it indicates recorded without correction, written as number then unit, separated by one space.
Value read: 10 °C
